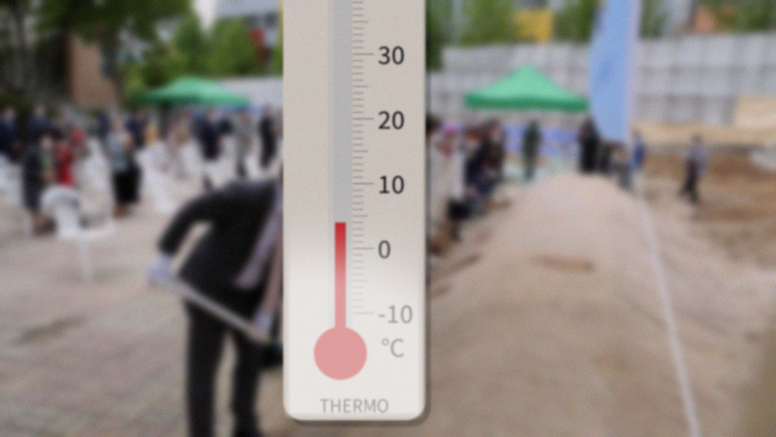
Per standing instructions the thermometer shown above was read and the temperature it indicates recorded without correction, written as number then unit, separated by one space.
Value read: 4 °C
